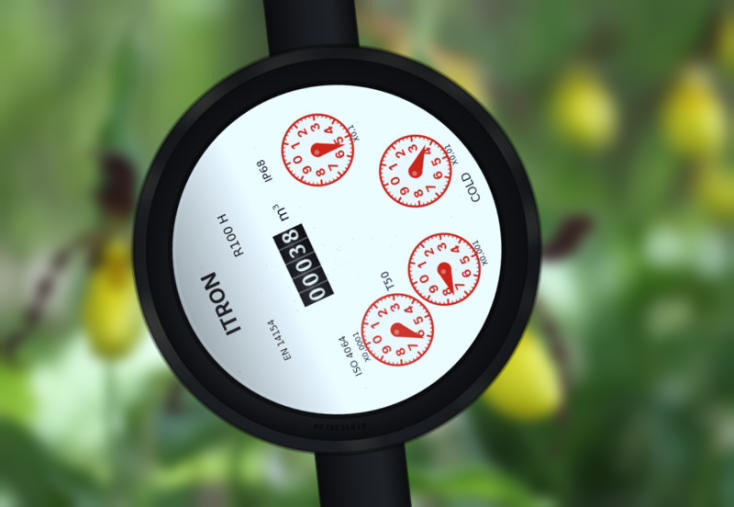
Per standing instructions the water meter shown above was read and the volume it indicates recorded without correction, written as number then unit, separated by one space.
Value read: 38.5376 m³
